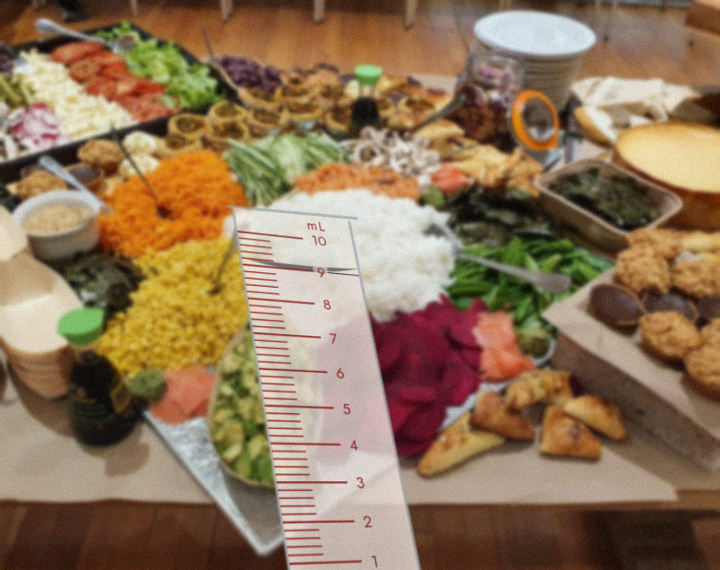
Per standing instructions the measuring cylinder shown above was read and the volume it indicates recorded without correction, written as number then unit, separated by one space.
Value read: 9 mL
